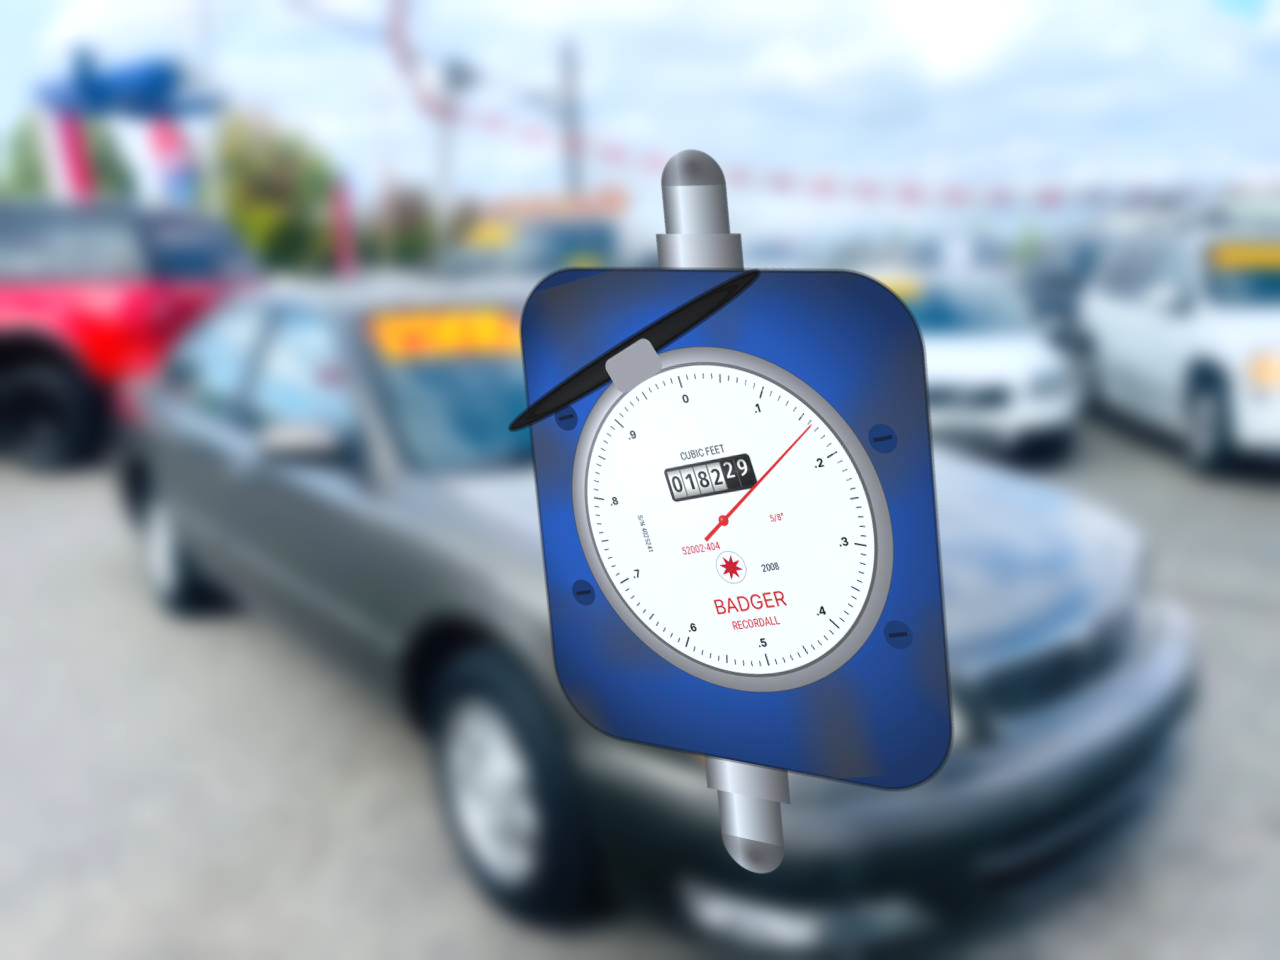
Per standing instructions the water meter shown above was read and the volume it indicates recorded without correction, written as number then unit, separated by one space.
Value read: 18229.16 ft³
